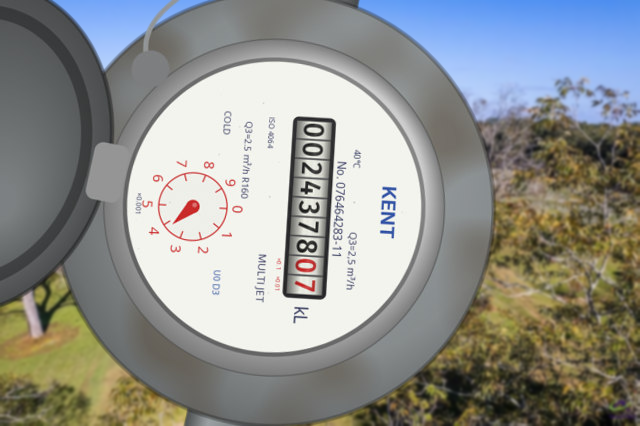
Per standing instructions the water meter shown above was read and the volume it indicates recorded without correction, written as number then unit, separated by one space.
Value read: 24378.073 kL
